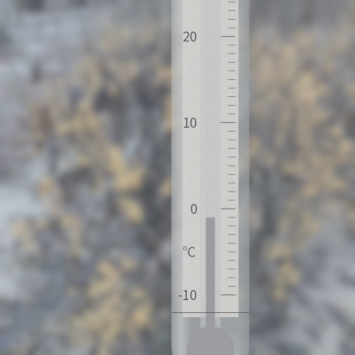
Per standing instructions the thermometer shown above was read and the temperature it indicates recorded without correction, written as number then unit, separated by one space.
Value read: -1 °C
